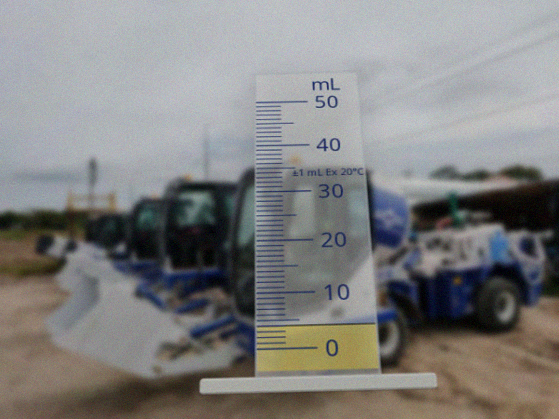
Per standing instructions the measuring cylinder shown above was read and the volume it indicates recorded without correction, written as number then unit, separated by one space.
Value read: 4 mL
